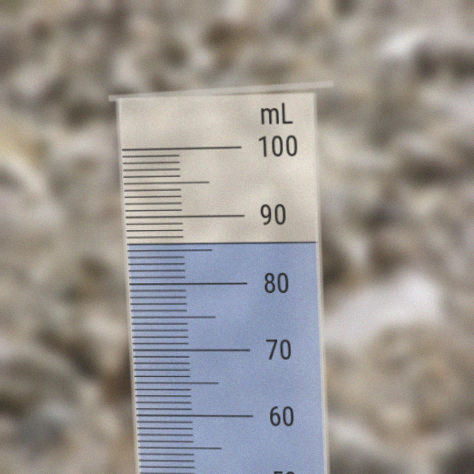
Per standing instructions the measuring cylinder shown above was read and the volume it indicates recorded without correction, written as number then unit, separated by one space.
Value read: 86 mL
